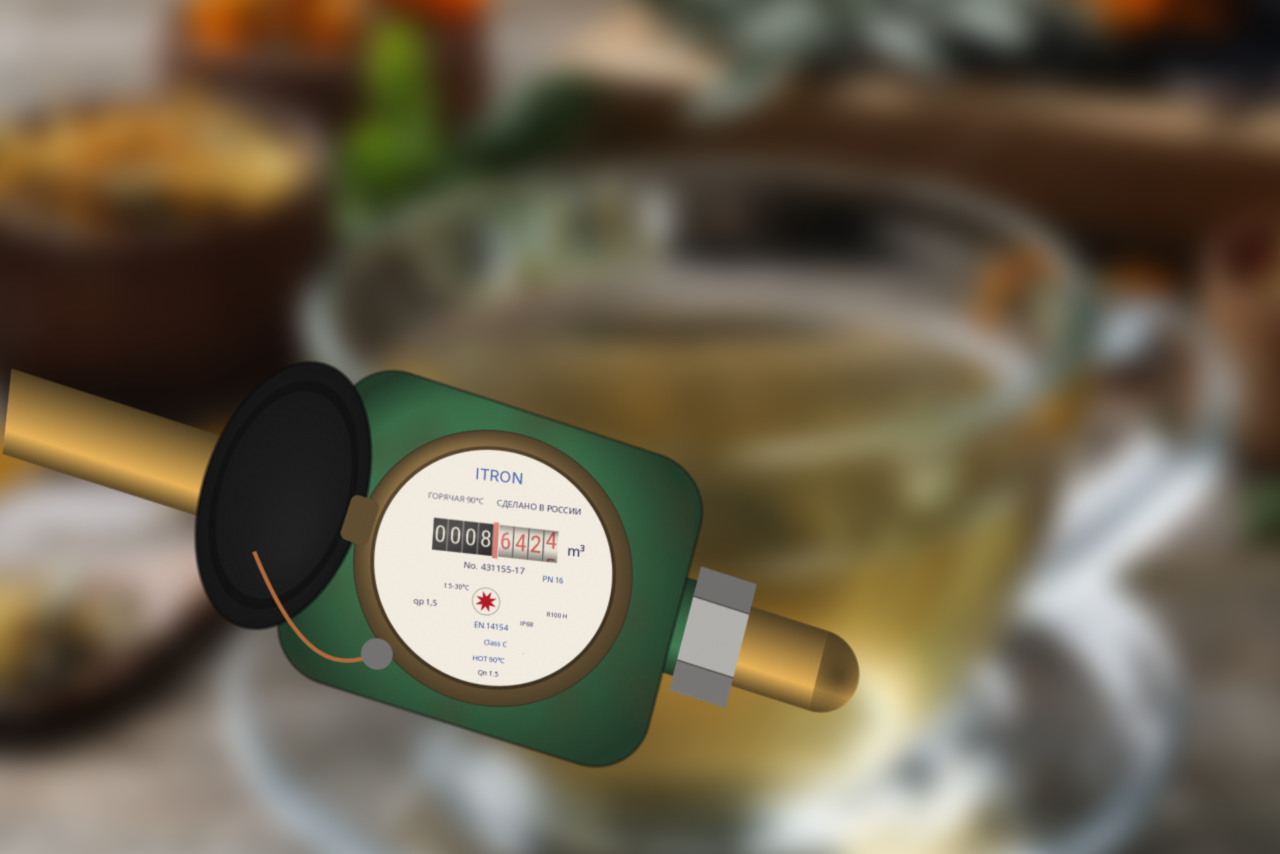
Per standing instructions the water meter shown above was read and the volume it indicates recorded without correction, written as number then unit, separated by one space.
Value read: 8.6424 m³
